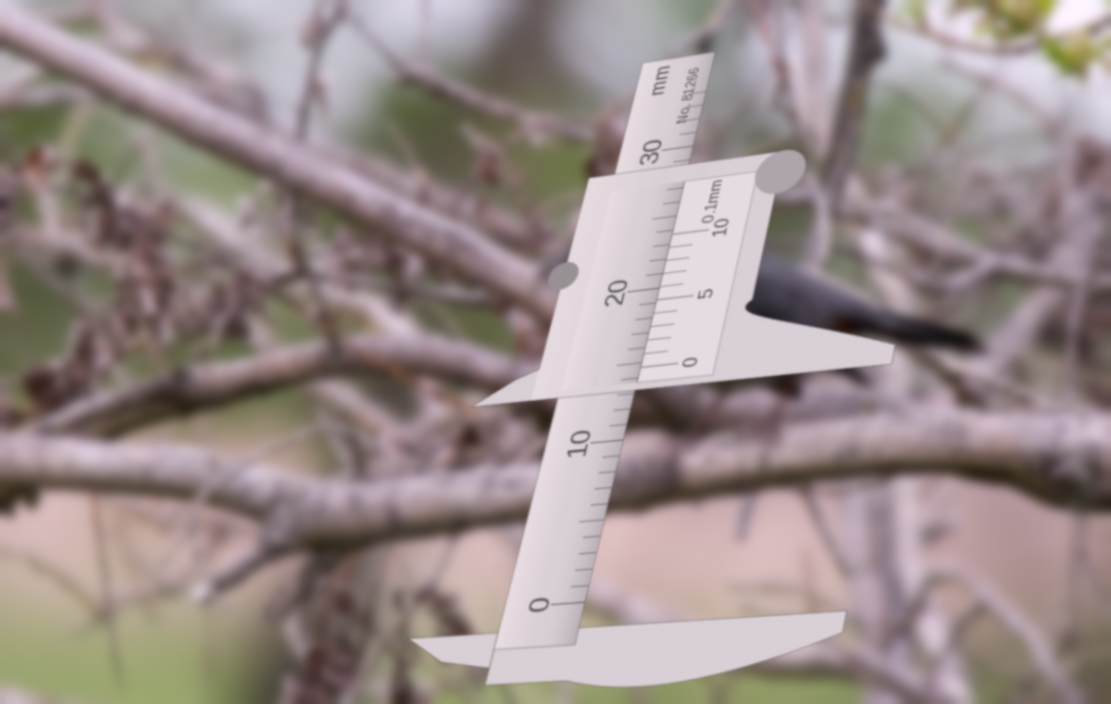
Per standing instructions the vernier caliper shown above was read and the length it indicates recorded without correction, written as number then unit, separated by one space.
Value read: 14.7 mm
